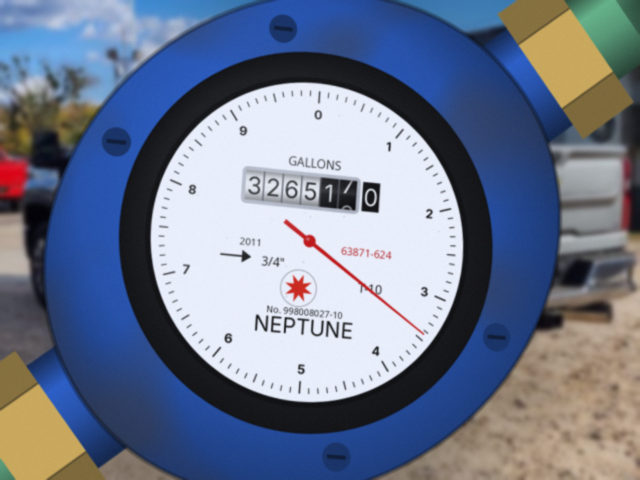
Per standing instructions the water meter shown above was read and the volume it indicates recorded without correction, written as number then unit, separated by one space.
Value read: 3265173.4 gal
